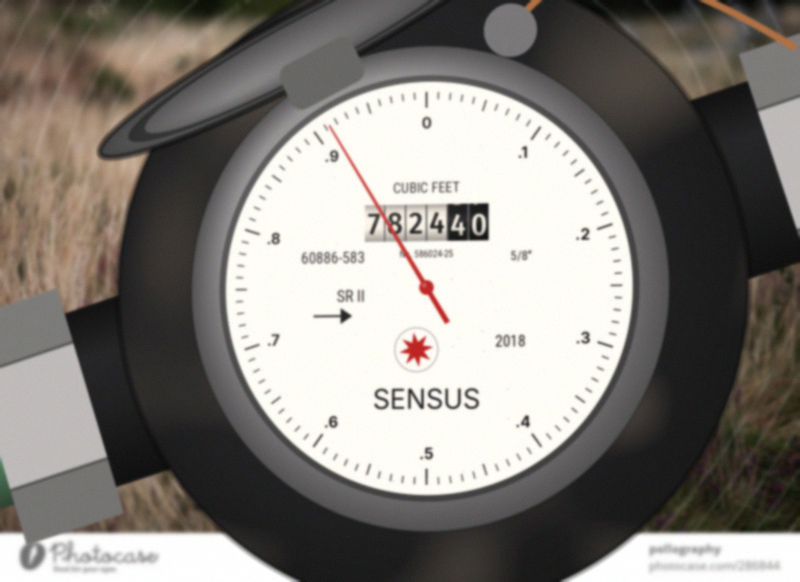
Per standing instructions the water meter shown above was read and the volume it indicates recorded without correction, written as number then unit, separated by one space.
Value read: 782439.91 ft³
